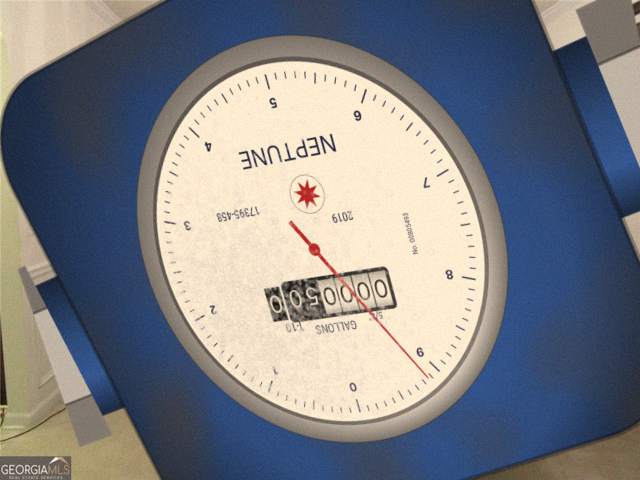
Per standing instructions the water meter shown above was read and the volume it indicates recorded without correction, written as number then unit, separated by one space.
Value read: 499.1 gal
